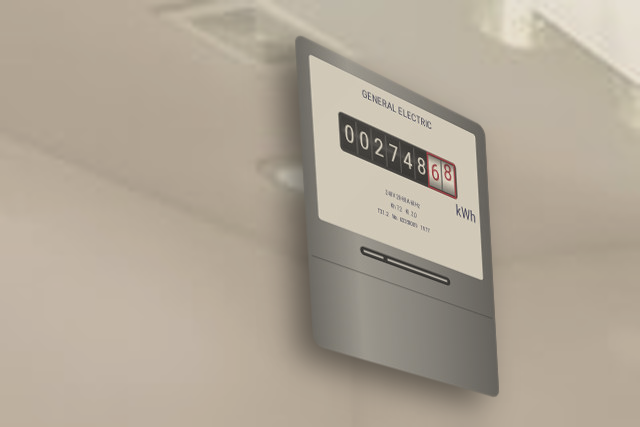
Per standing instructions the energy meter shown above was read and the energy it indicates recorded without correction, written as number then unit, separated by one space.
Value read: 2748.68 kWh
